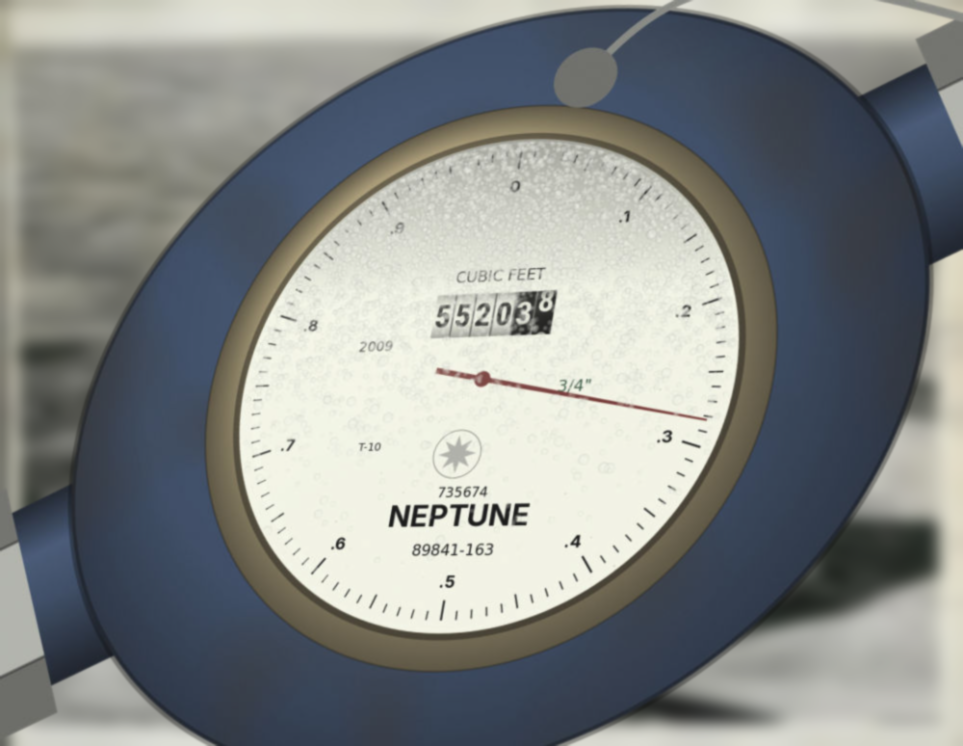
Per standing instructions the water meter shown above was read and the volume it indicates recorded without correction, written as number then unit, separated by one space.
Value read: 552038.28 ft³
